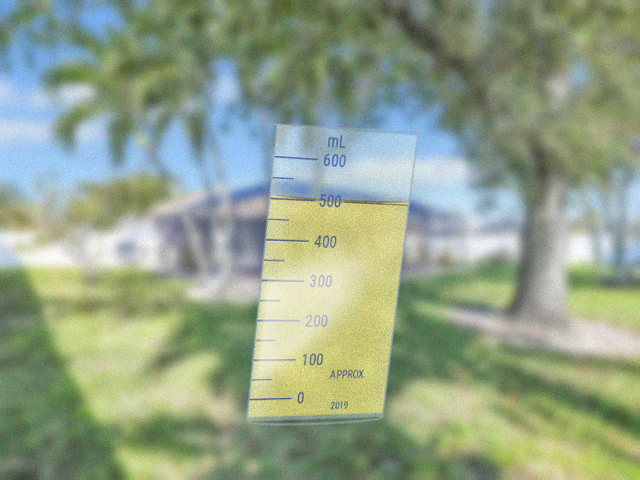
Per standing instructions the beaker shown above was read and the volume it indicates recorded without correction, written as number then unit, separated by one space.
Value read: 500 mL
